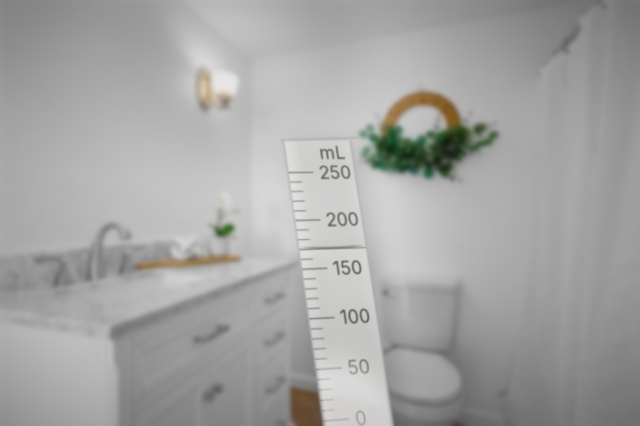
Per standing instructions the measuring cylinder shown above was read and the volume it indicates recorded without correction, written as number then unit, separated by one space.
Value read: 170 mL
